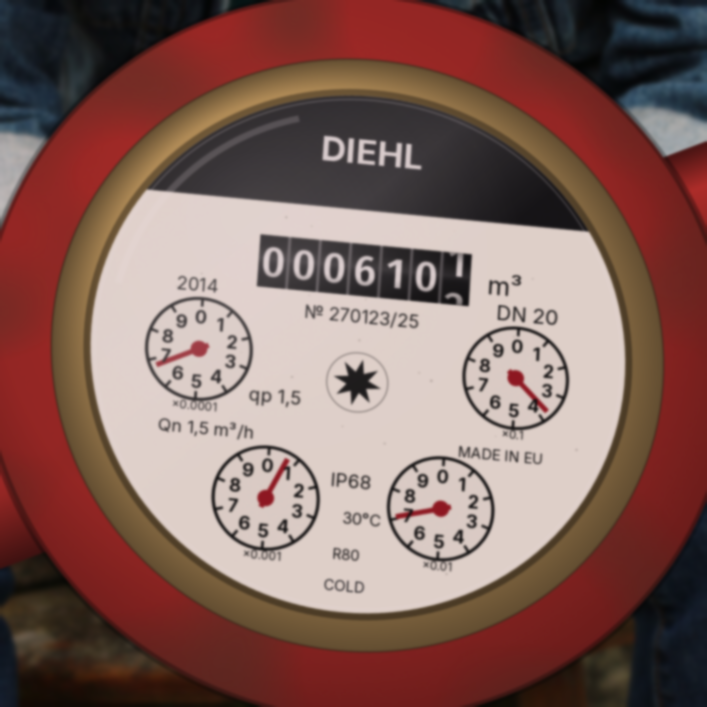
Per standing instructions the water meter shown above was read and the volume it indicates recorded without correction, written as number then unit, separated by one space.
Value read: 6101.3706 m³
